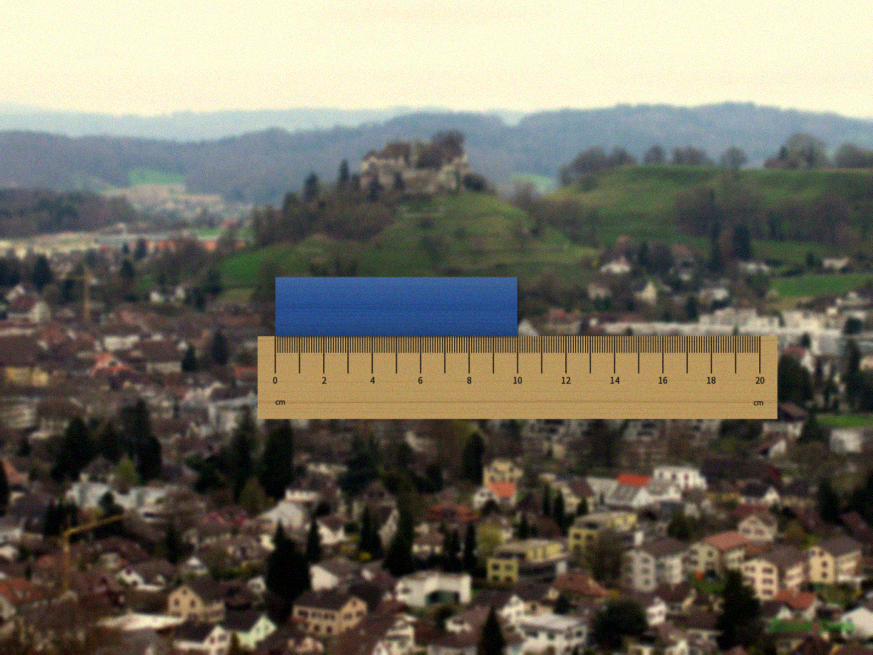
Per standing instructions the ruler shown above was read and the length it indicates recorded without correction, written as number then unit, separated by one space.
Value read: 10 cm
